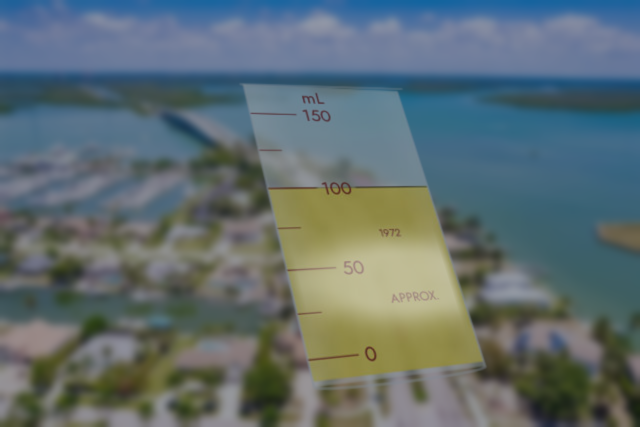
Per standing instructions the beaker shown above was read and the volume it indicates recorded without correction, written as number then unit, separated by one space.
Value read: 100 mL
